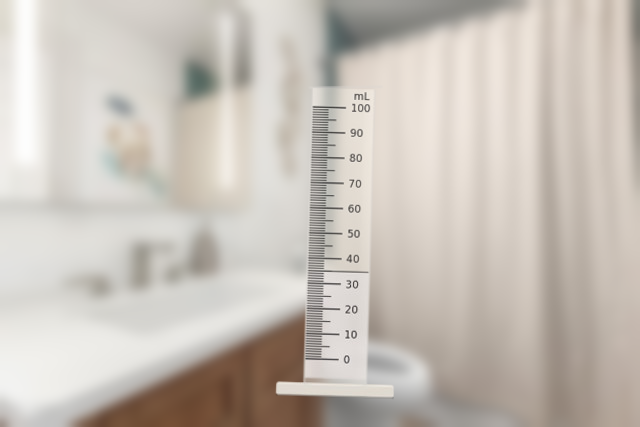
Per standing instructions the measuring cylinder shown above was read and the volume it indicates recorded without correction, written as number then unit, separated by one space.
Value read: 35 mL
